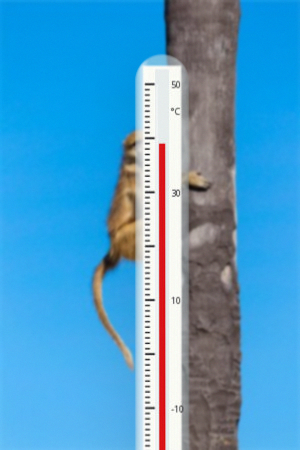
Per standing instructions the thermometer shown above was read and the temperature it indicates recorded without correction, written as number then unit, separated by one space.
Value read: 39 °C
